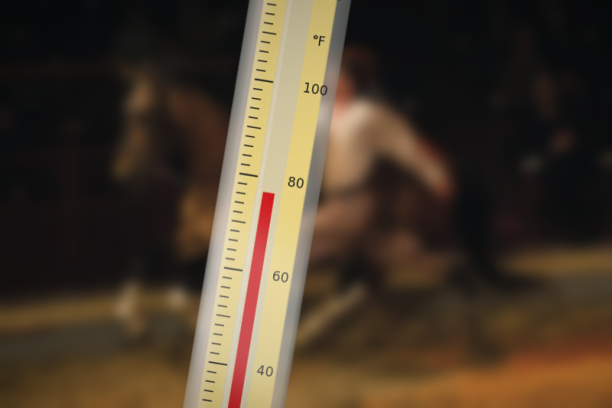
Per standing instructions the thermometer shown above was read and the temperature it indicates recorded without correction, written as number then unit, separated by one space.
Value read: 77 °F
